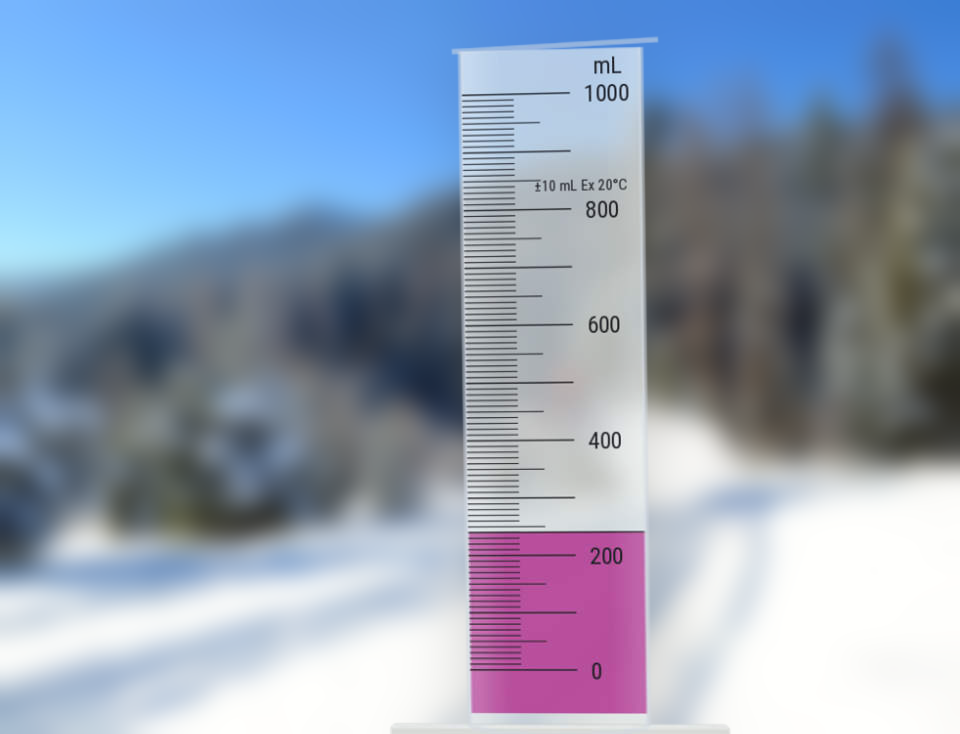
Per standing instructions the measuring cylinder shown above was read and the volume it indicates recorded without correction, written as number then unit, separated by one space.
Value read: 240 mL
